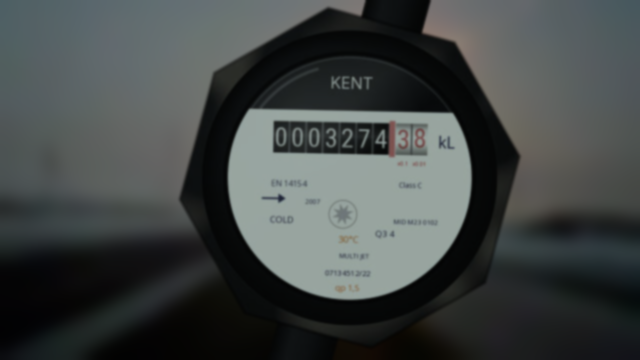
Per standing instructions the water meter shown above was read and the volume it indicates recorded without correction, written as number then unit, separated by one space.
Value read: 3274.38 kL
